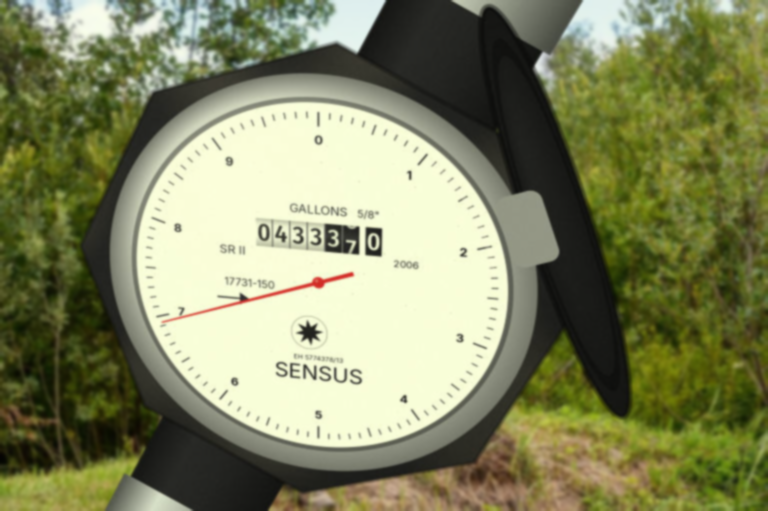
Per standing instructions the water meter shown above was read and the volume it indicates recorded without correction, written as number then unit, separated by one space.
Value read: 433366.9 gal
